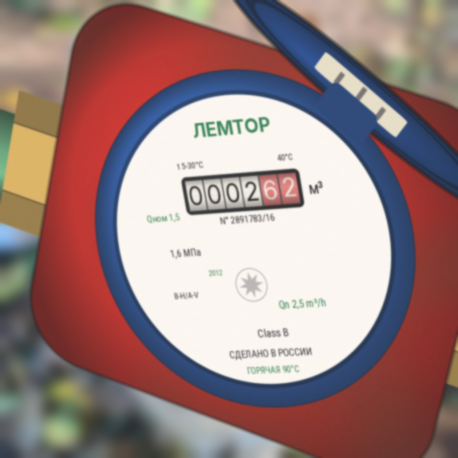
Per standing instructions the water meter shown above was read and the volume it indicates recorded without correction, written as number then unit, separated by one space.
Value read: 2.62 m³
